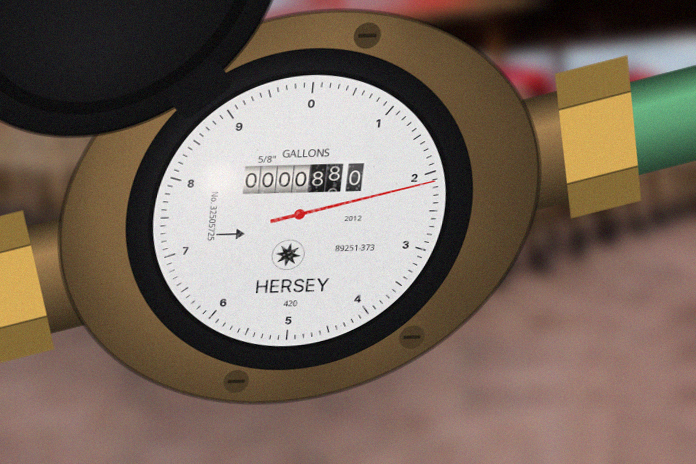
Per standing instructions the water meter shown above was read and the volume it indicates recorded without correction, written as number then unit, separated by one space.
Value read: 882.1 gal
